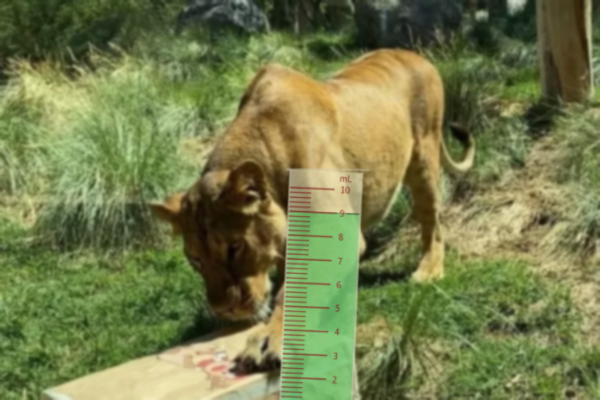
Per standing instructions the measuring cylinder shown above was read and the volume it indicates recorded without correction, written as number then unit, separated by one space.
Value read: 9 mL
